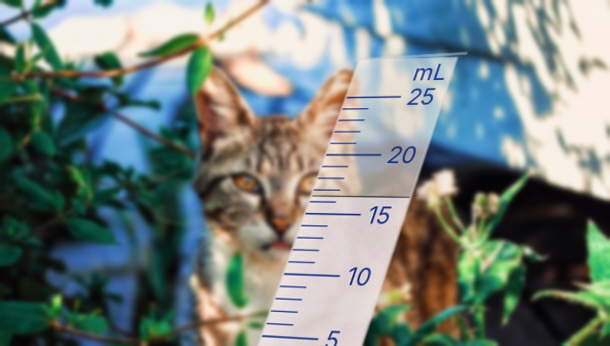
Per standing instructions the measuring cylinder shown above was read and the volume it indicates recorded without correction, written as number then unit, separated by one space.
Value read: 16.5 mL
